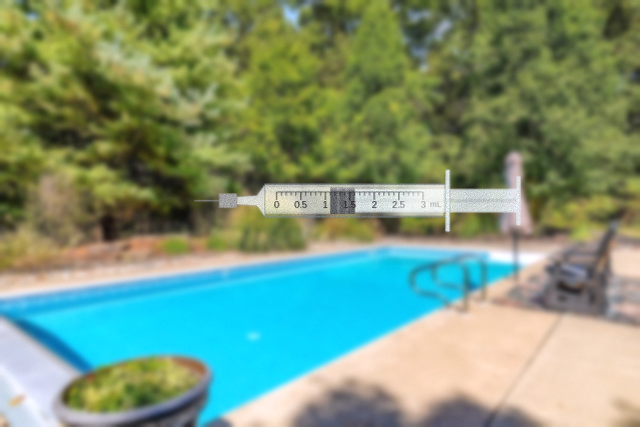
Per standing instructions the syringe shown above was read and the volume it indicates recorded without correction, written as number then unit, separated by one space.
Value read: 1.1 mL
